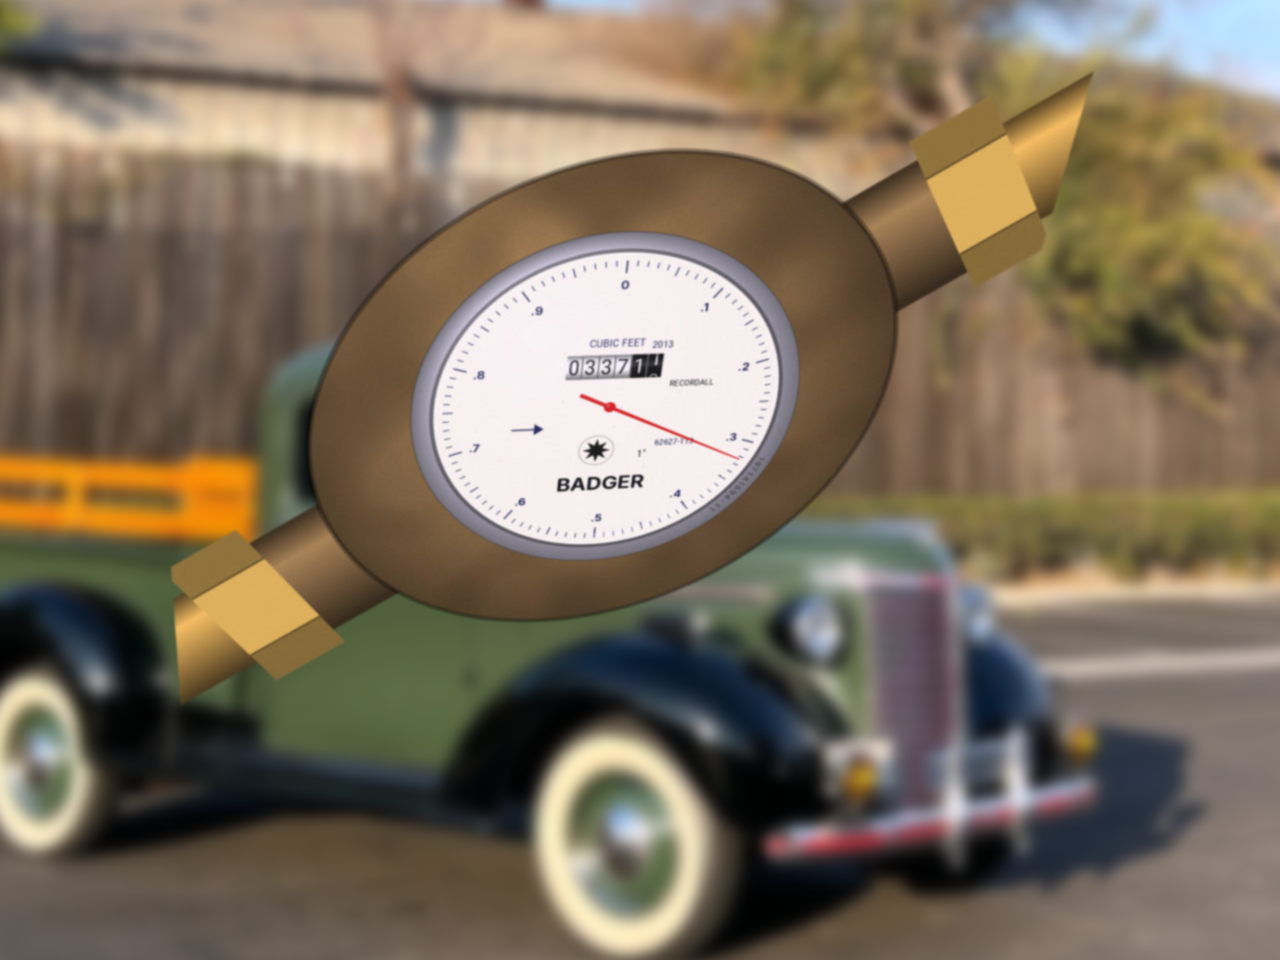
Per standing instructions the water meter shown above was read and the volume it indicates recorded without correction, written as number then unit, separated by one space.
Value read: 33711.32 ft³
